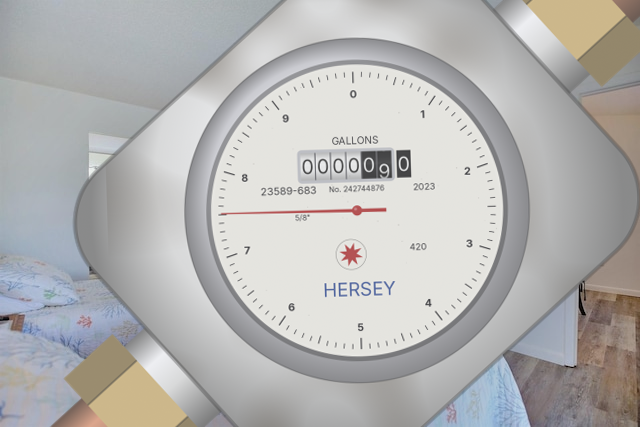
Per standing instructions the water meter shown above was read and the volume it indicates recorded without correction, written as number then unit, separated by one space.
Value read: 87.5 gal
